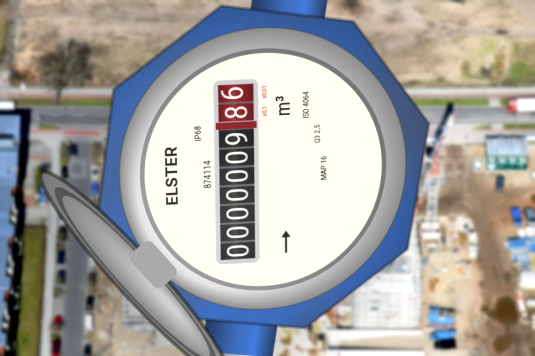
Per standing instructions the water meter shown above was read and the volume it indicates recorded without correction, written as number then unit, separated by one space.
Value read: 9.86 m³
